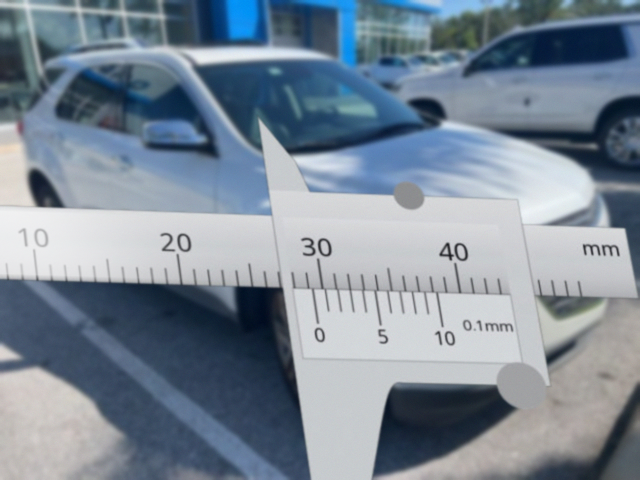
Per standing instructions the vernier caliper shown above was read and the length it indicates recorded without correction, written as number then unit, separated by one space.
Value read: 29.3 mm
